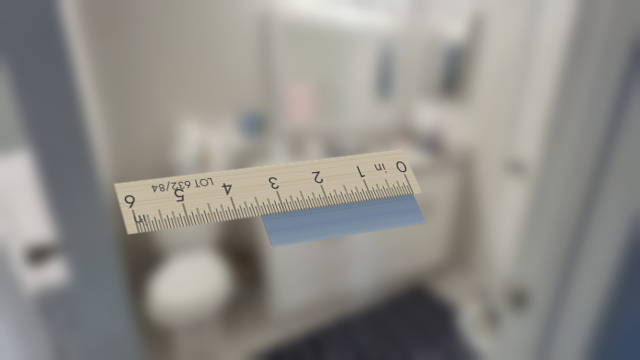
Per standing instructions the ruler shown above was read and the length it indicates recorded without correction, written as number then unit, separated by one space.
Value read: 3.5 in
